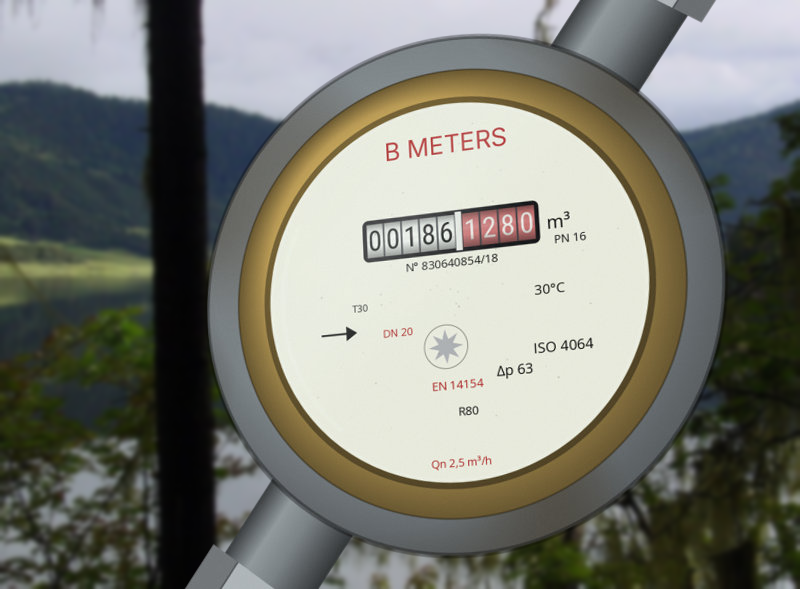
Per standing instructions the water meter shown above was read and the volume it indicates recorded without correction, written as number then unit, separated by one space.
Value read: 186.1280 m³
